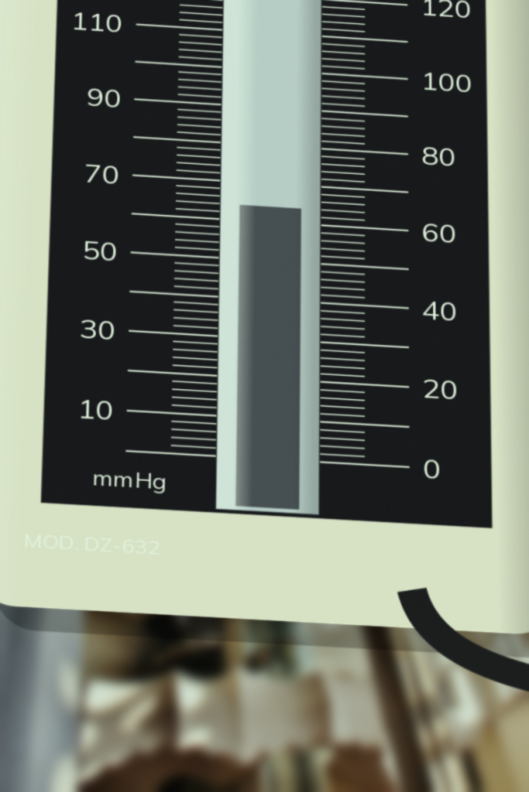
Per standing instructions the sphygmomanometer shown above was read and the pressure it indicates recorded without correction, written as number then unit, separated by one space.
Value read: 64 mmHg
